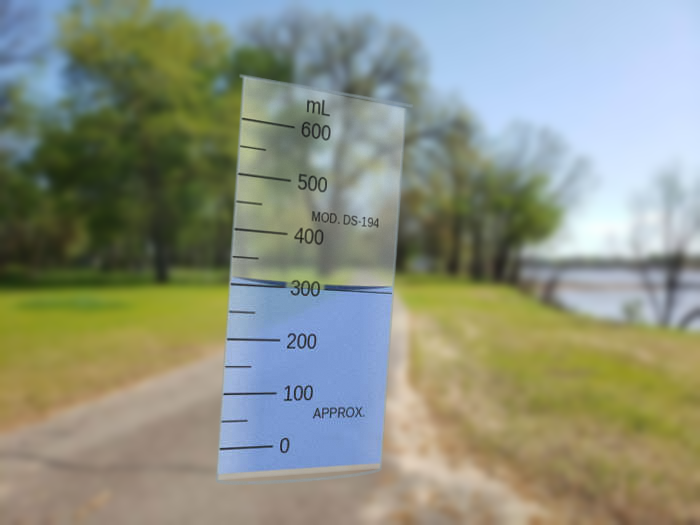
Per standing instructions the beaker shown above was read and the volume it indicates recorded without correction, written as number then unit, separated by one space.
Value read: 300 mL
